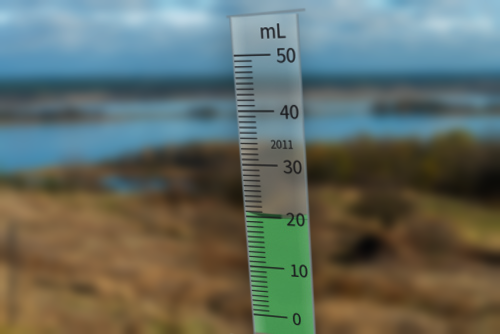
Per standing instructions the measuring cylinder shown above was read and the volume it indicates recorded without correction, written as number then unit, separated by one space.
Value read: 20 mL
